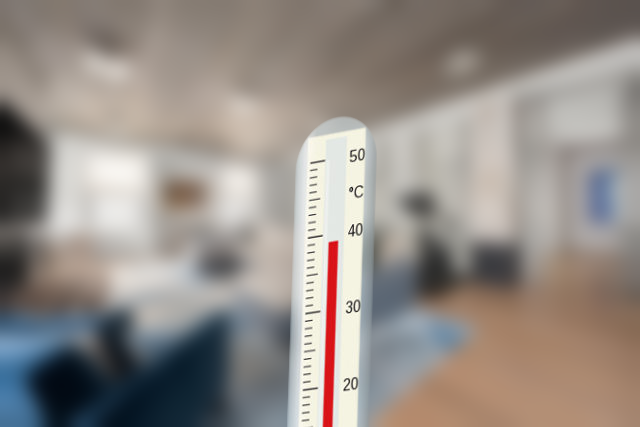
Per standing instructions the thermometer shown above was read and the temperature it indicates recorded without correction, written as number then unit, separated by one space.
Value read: 39 °C
